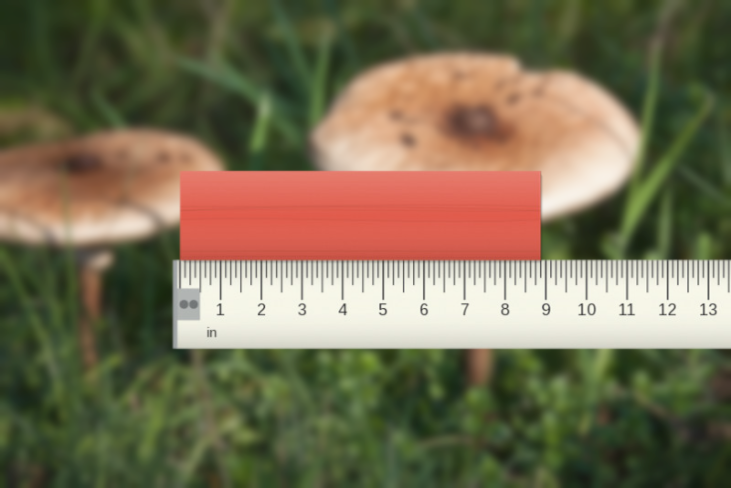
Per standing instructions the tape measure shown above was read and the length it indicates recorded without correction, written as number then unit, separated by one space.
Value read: 8.875 in
